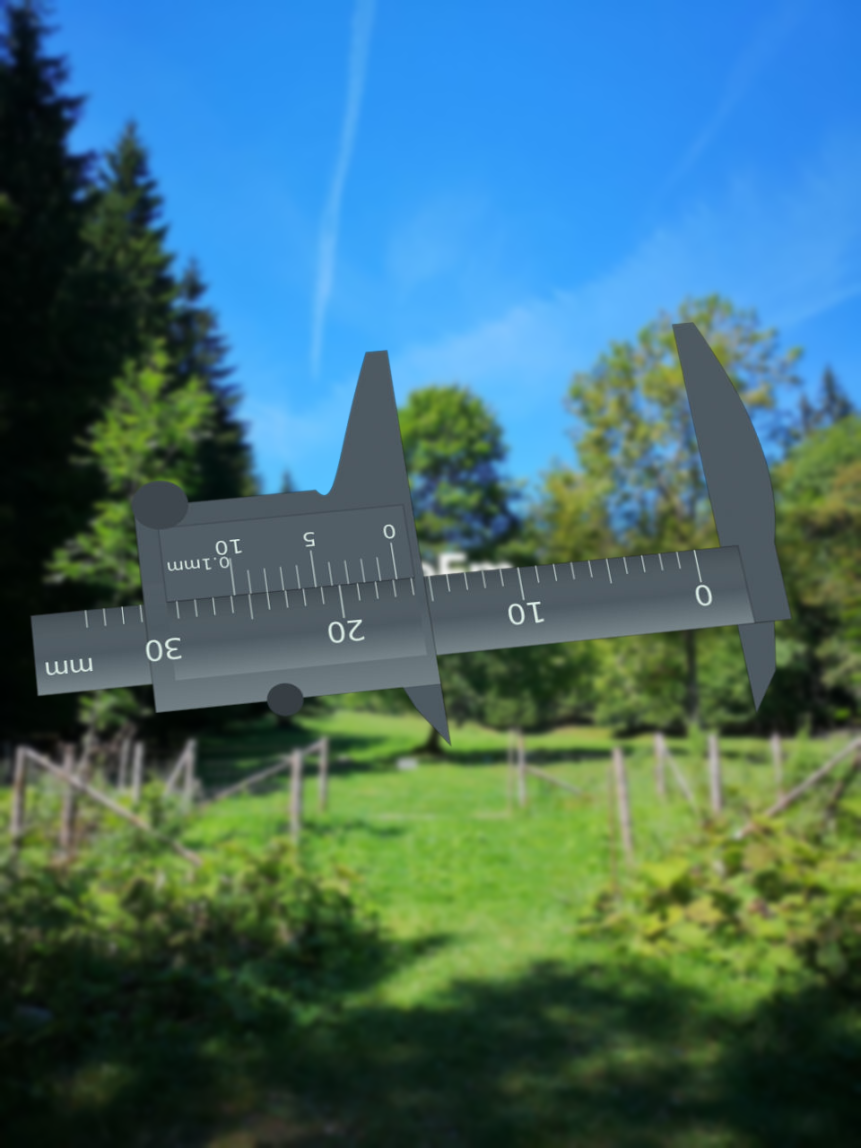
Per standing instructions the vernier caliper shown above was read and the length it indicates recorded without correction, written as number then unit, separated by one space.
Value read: 16.8 mm
